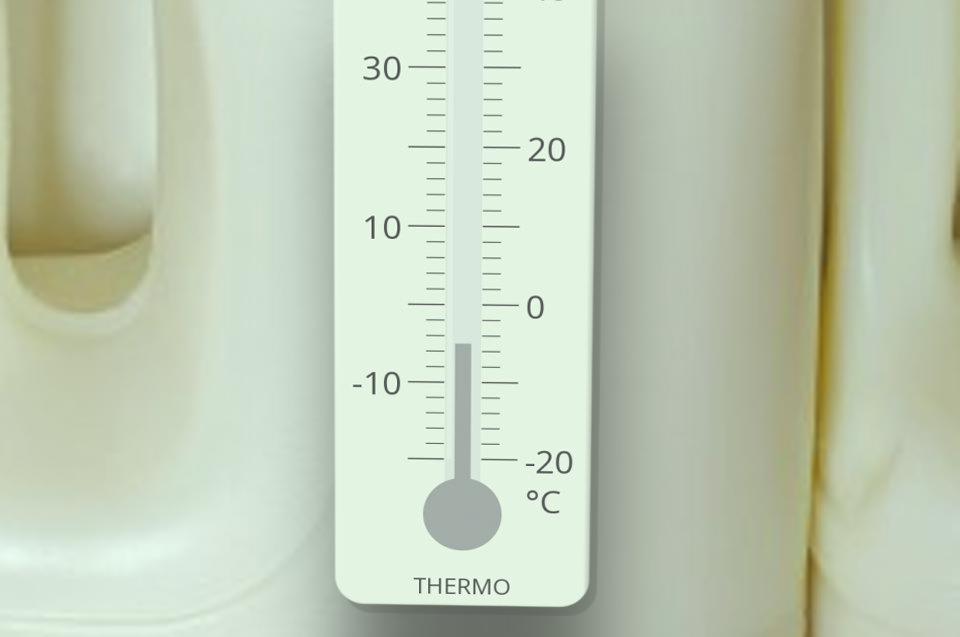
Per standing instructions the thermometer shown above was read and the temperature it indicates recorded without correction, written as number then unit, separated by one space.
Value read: -5 °C
